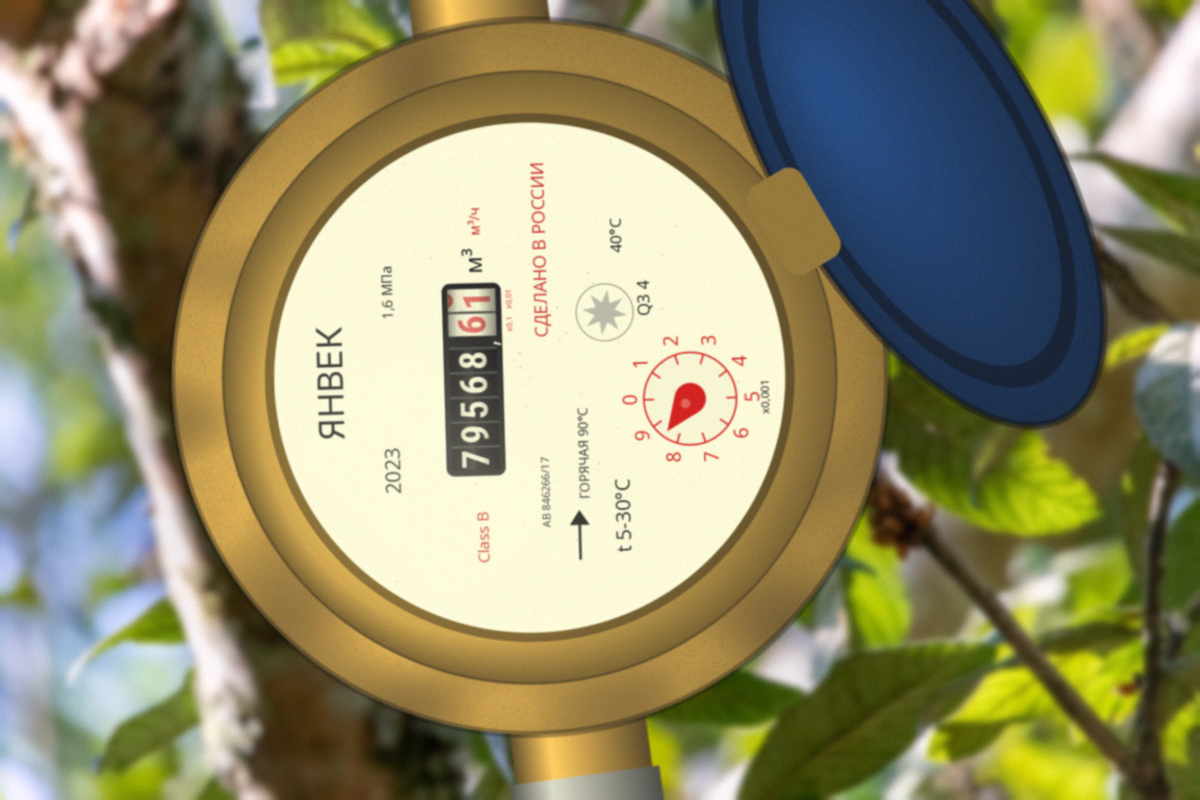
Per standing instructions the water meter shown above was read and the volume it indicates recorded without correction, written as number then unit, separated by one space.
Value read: 79568.608 m³
